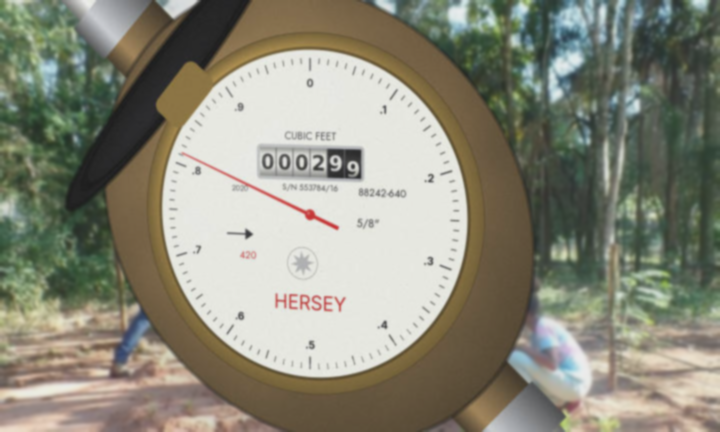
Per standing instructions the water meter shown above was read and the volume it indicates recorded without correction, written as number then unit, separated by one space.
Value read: 298.81 ft³
